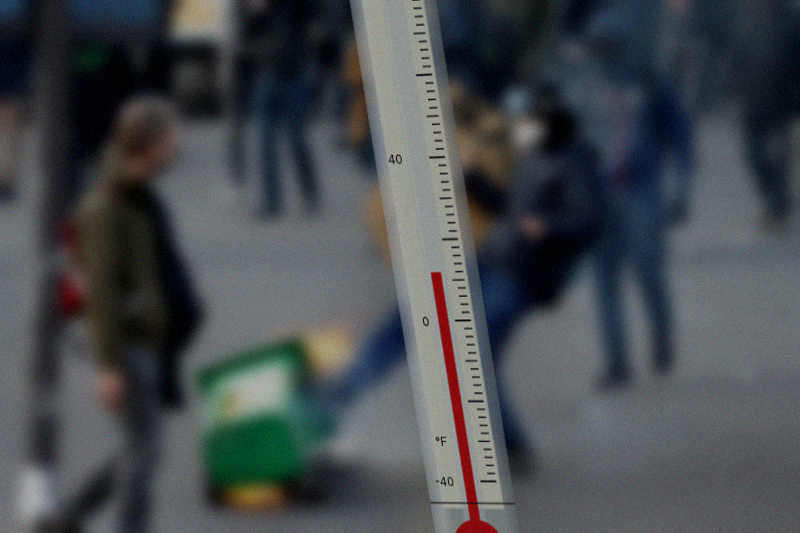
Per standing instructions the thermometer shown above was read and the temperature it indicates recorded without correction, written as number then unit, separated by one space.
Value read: 12 °F
